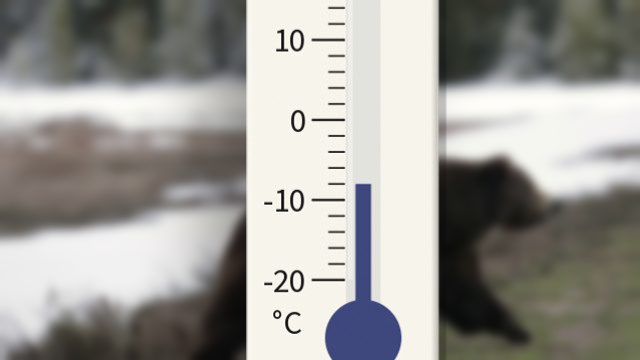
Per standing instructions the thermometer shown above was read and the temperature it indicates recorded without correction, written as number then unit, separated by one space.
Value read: -8 °C
